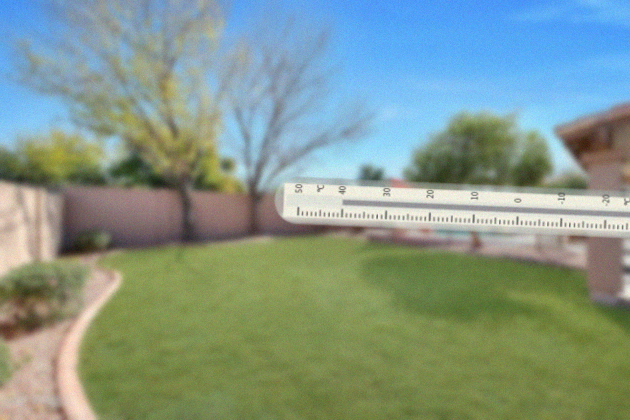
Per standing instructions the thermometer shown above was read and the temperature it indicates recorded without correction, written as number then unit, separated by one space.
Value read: 40 °C
